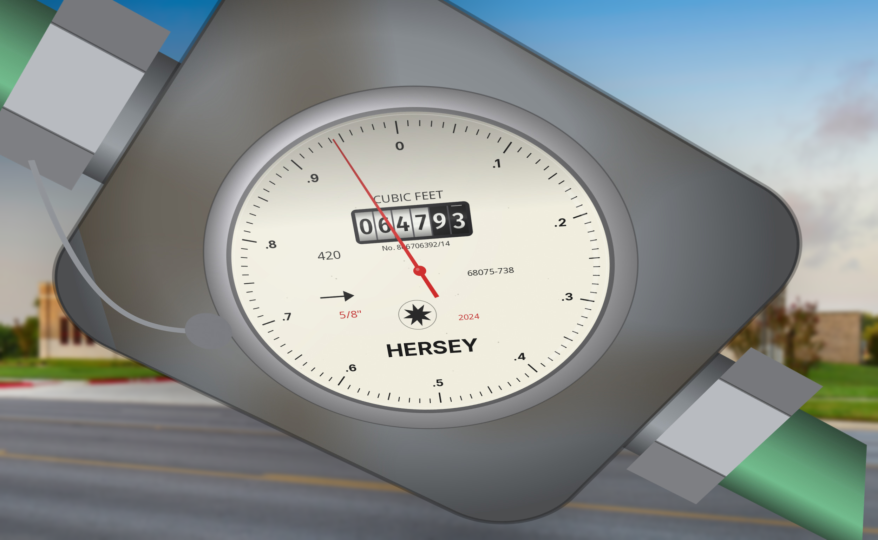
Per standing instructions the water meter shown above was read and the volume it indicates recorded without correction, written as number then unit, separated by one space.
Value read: 64792.94 ft³
